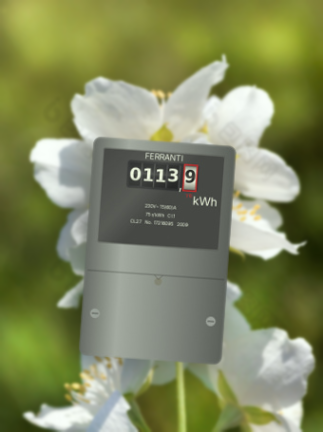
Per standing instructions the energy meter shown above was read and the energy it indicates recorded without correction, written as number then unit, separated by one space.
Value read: 113.9 kWh
